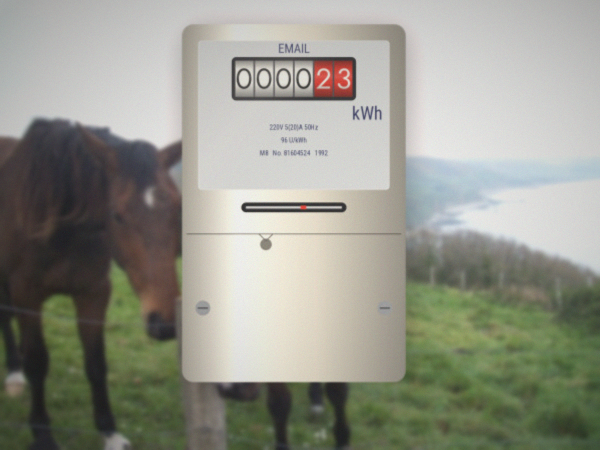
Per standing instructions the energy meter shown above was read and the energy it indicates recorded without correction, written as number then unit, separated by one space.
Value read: 0.23 kWh
